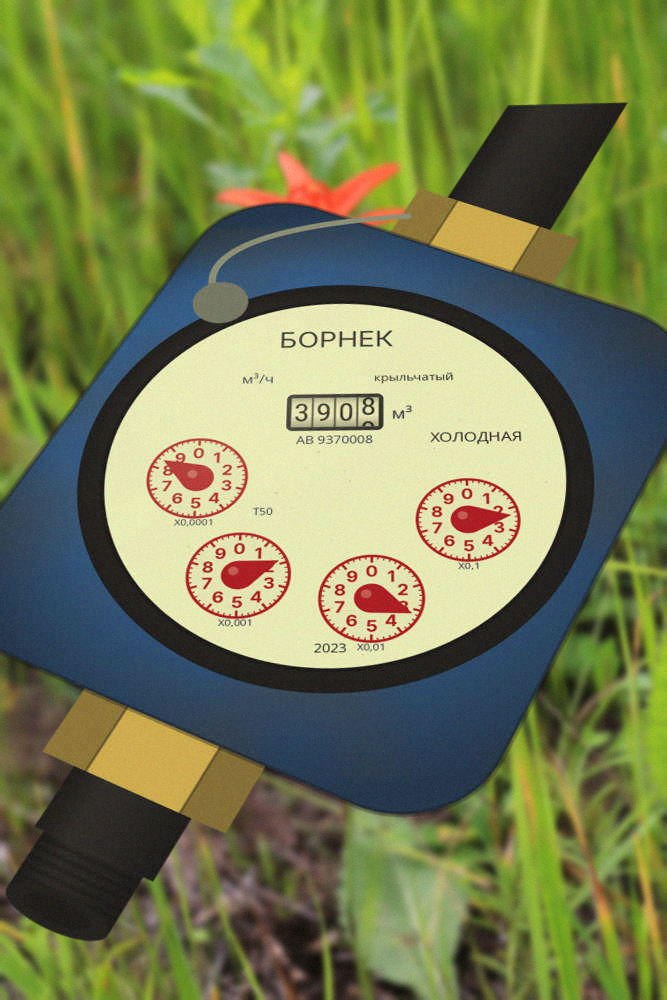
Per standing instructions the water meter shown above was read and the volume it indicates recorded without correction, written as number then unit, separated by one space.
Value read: 3908.2318 m³
